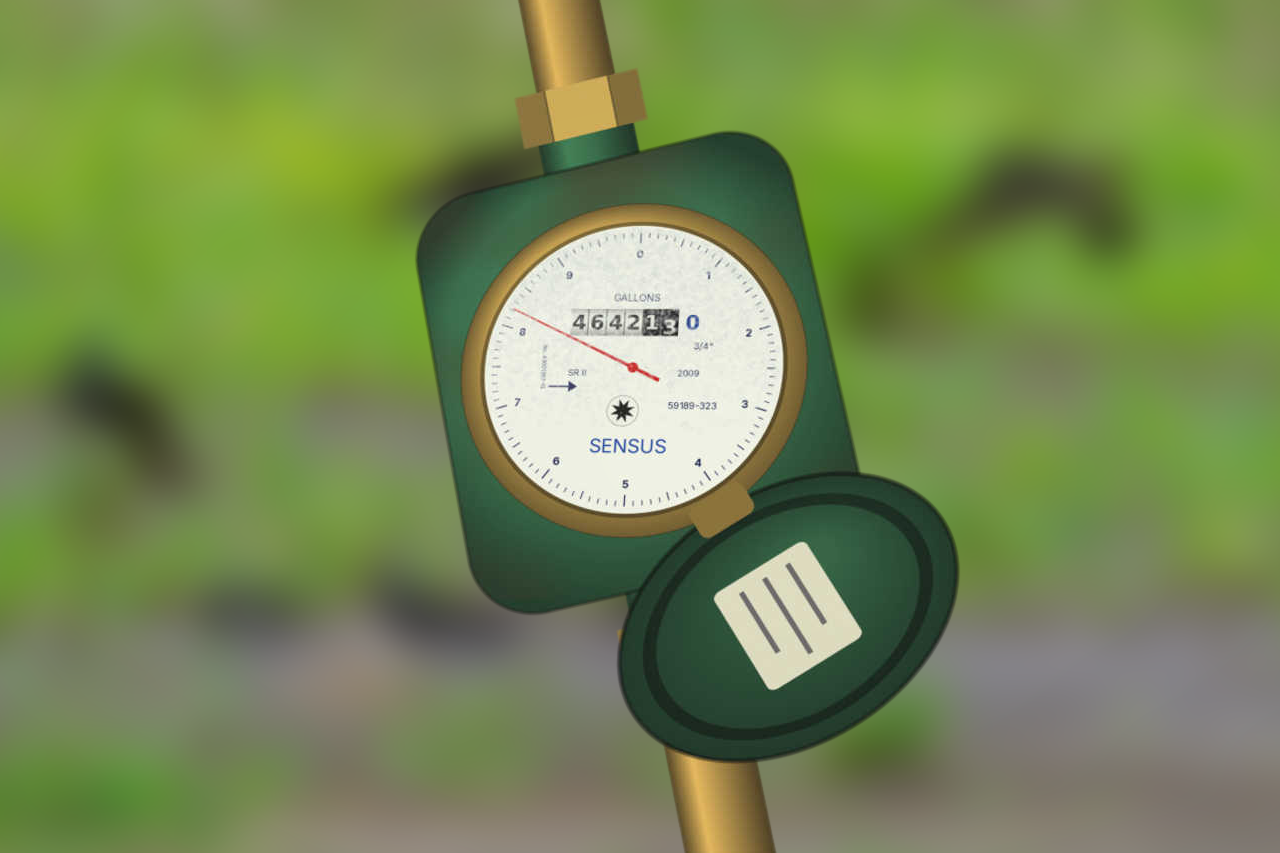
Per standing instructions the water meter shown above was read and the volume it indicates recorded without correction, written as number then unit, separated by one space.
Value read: 4642128.2 gal
